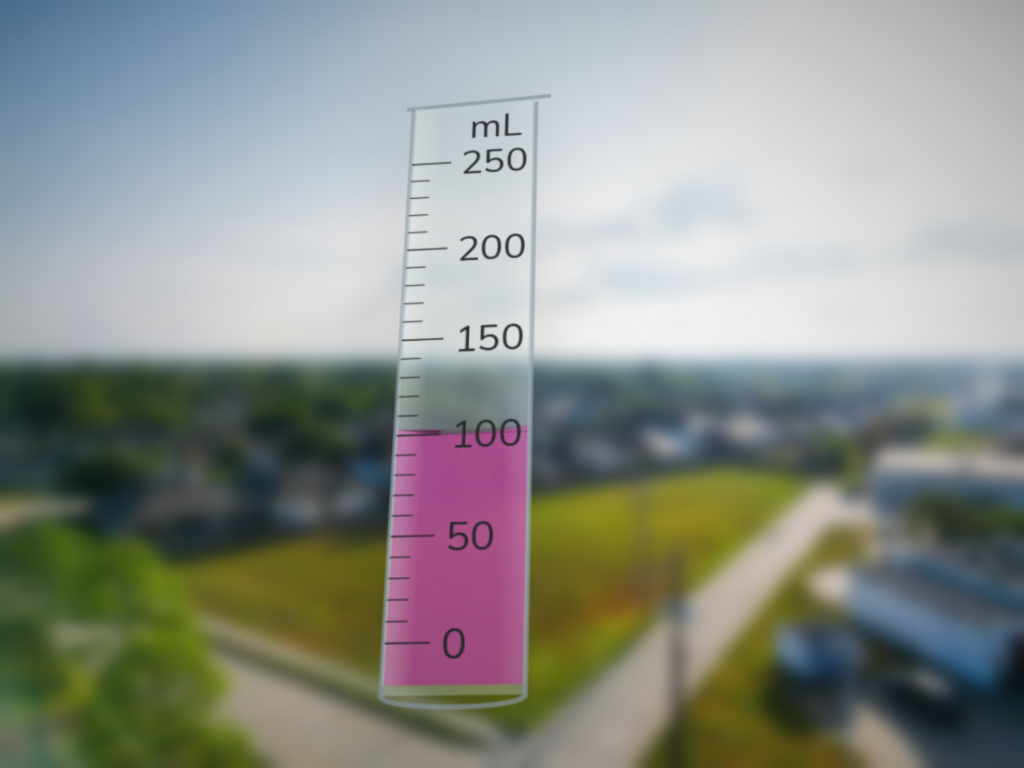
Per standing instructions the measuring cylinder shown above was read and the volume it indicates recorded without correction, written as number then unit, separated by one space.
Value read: 100 mL
